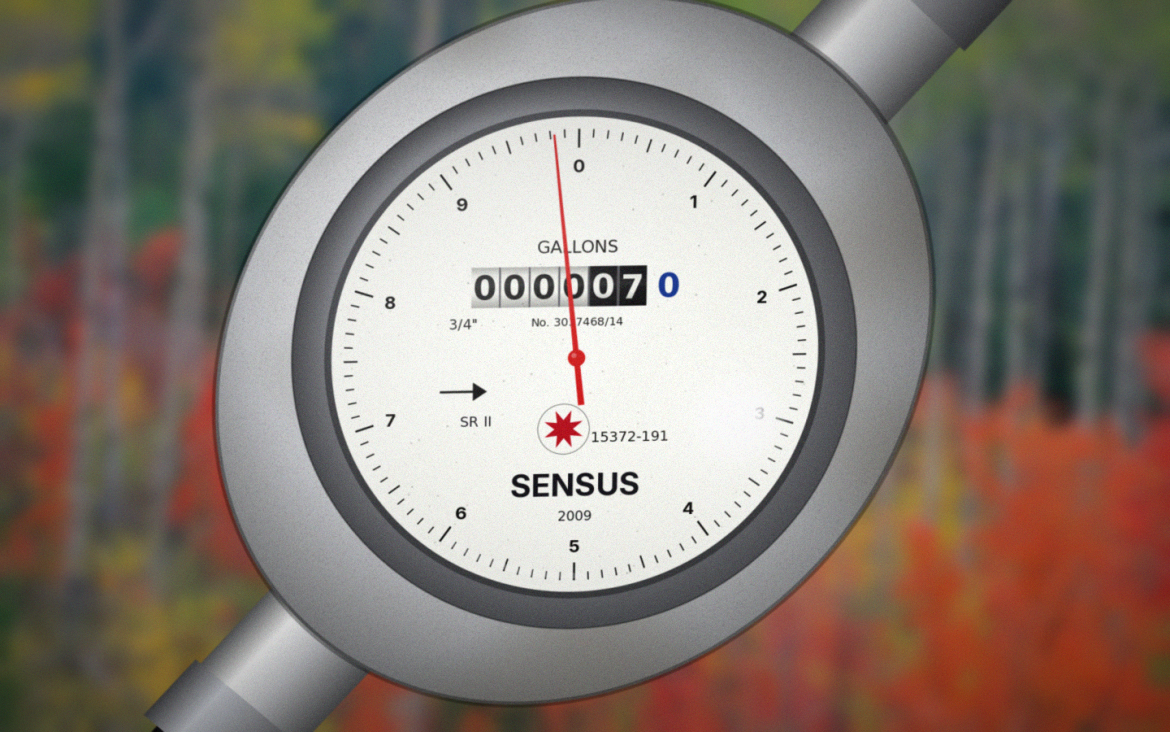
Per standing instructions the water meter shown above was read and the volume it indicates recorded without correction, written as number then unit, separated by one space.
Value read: 69.8 gal
